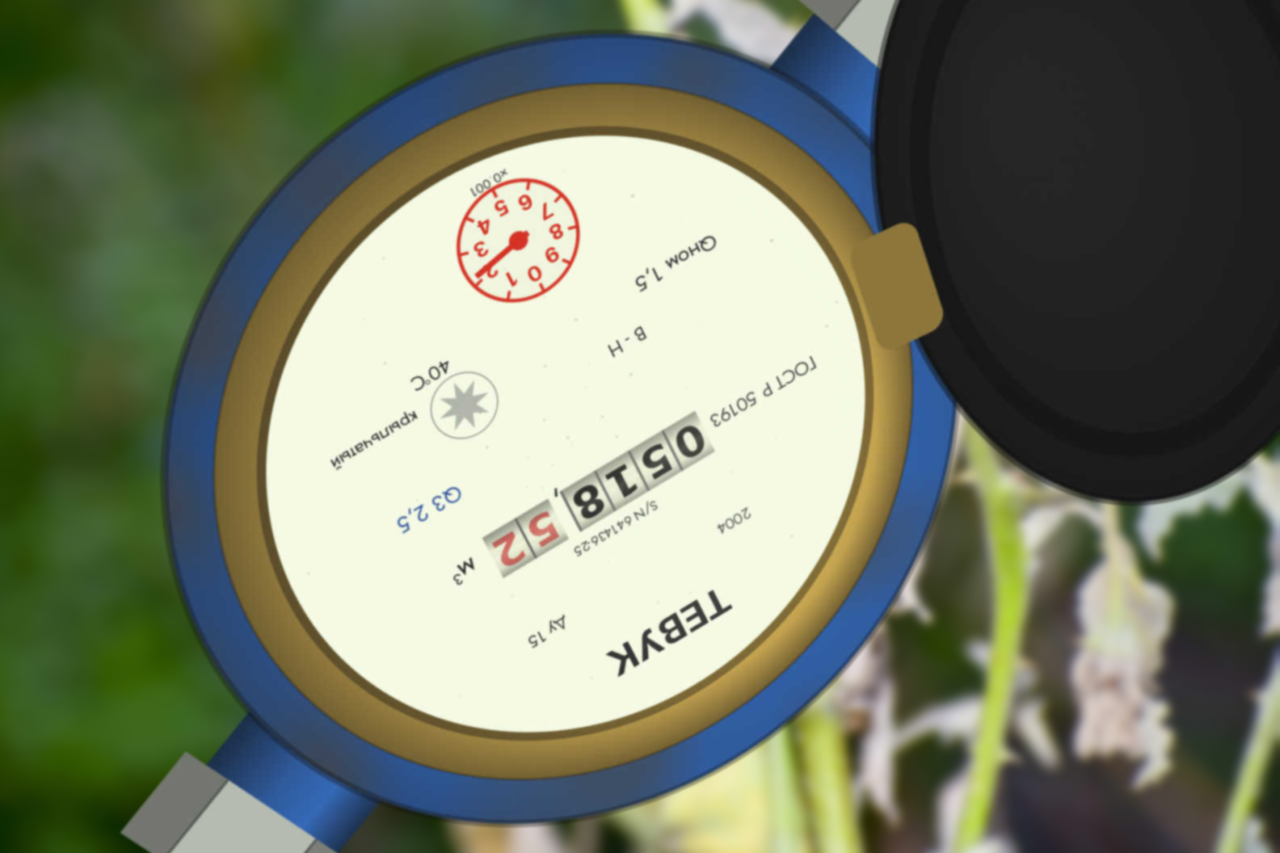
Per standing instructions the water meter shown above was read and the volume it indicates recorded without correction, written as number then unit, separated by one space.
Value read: 518.522 m³
